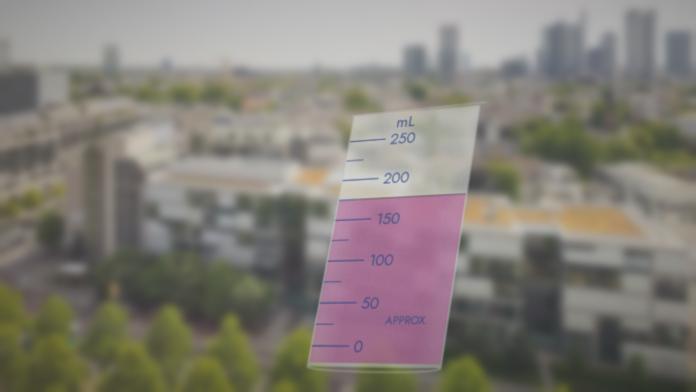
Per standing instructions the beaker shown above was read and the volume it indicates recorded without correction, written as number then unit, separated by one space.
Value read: 175 mL
